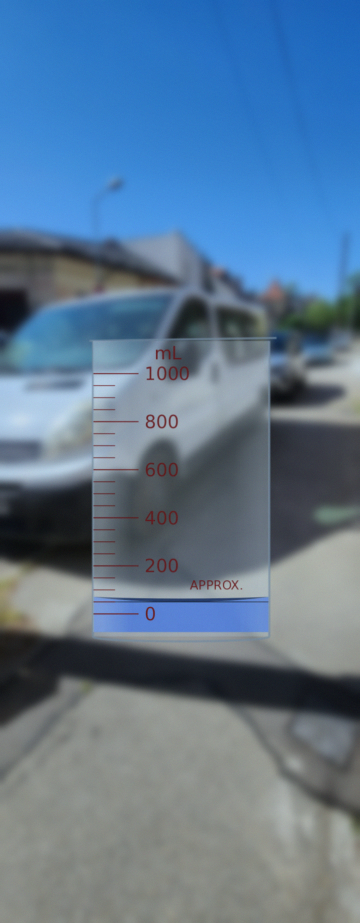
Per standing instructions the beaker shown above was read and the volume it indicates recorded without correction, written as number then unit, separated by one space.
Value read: 50 mL
